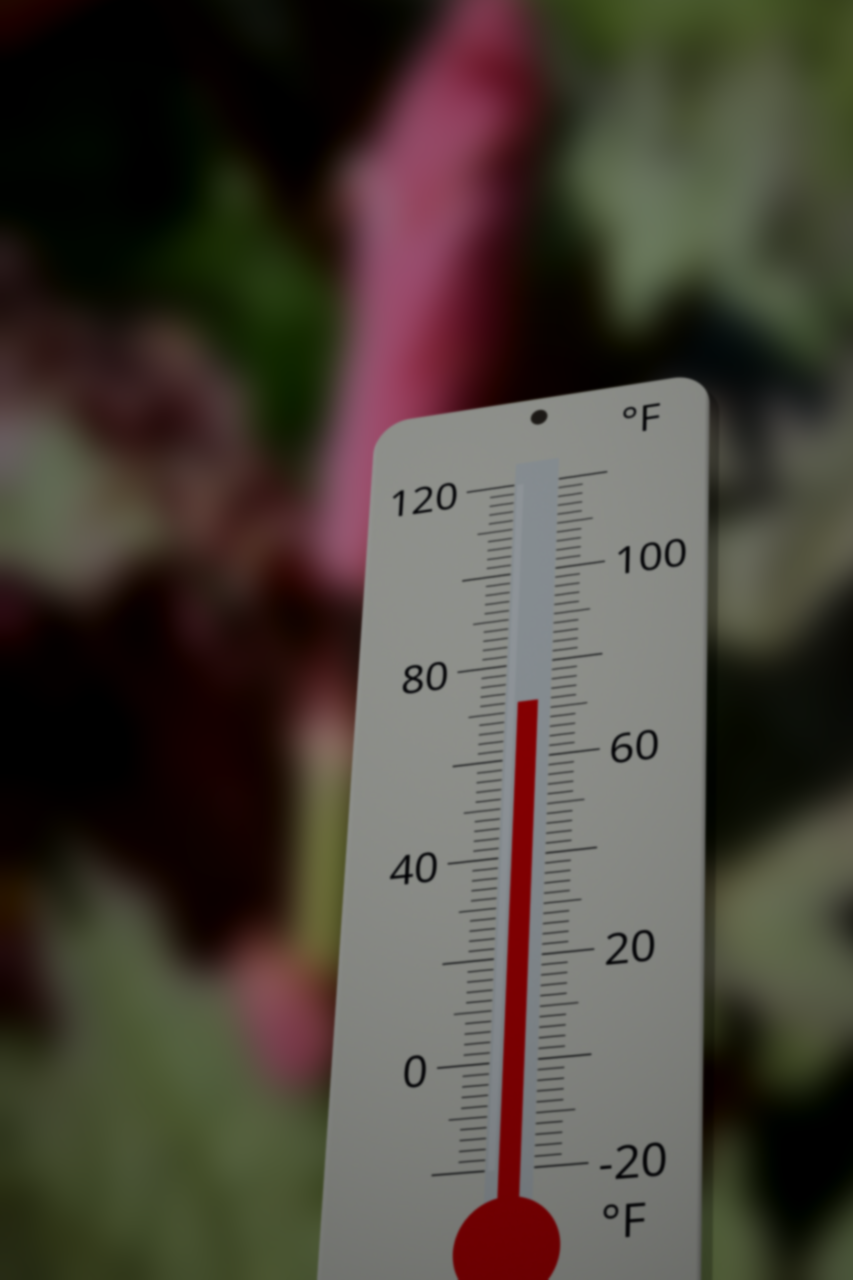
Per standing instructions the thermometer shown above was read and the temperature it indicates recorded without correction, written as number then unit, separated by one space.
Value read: 72 °F
